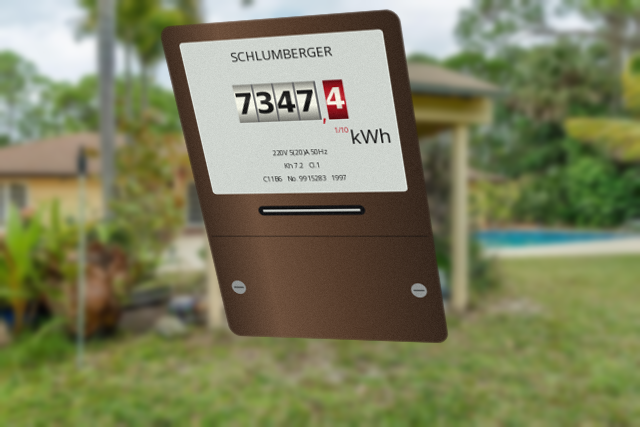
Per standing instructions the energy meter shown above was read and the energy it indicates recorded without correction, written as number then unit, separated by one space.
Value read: 7347.4 kWh
